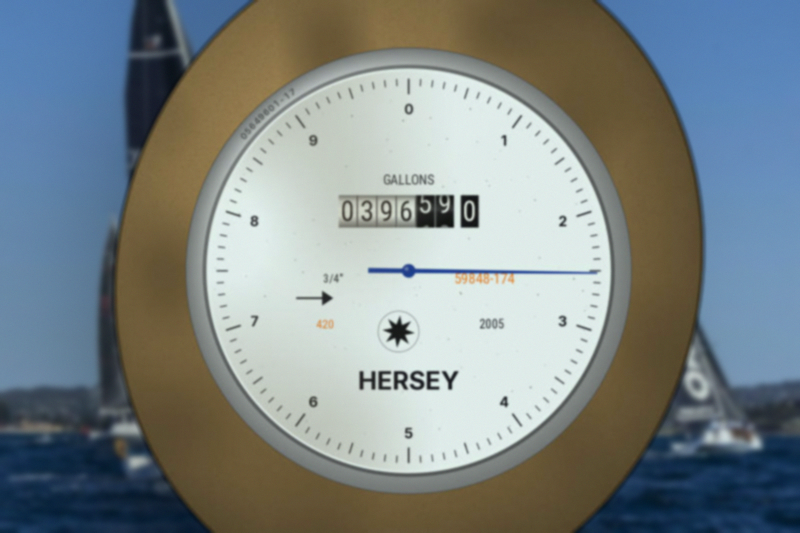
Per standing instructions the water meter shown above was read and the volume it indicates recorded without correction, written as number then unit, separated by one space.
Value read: 396592.5 gal
